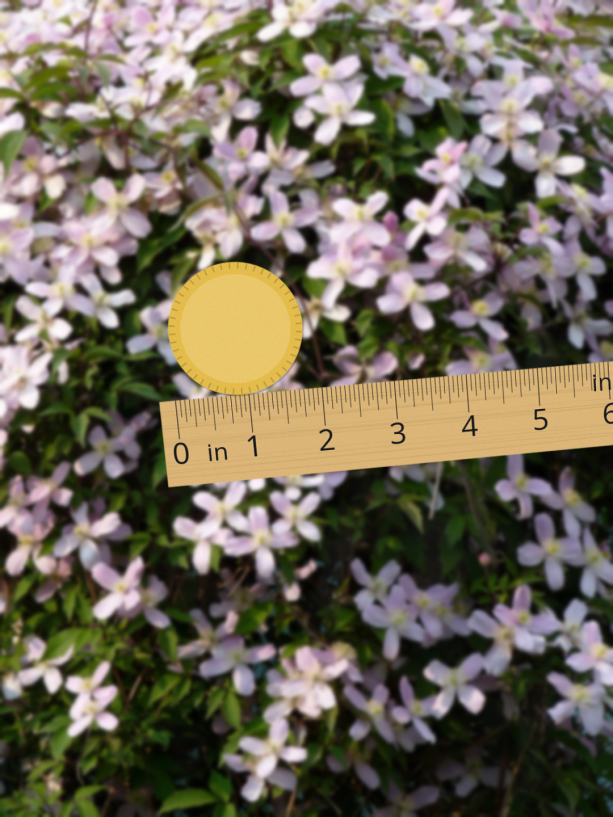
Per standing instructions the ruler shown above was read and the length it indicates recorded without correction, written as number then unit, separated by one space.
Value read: 1.8125 in
